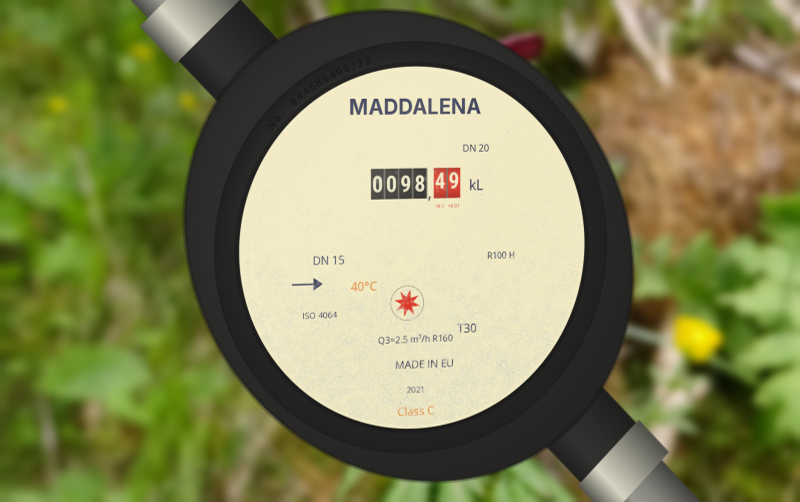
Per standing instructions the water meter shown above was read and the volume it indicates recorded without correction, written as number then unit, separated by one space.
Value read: 98.49 kL
